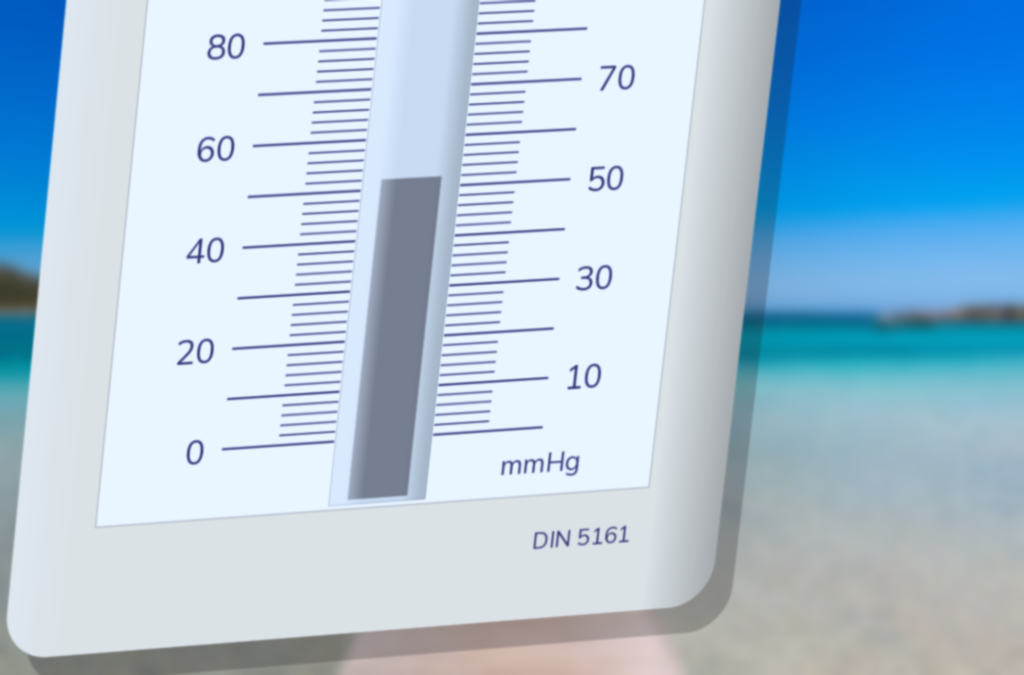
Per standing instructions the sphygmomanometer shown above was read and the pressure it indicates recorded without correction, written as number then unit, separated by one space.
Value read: 52 mmHg
